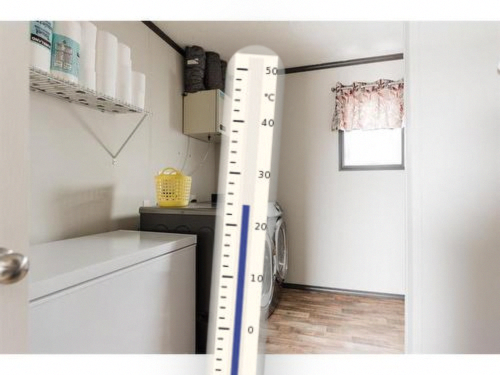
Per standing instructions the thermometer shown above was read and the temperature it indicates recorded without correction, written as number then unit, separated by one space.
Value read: 24 °C
